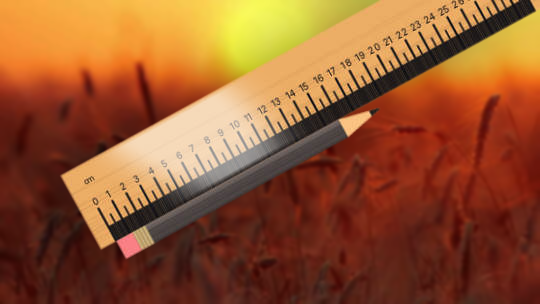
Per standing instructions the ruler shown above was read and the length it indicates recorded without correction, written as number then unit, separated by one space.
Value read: 18.5 cm
